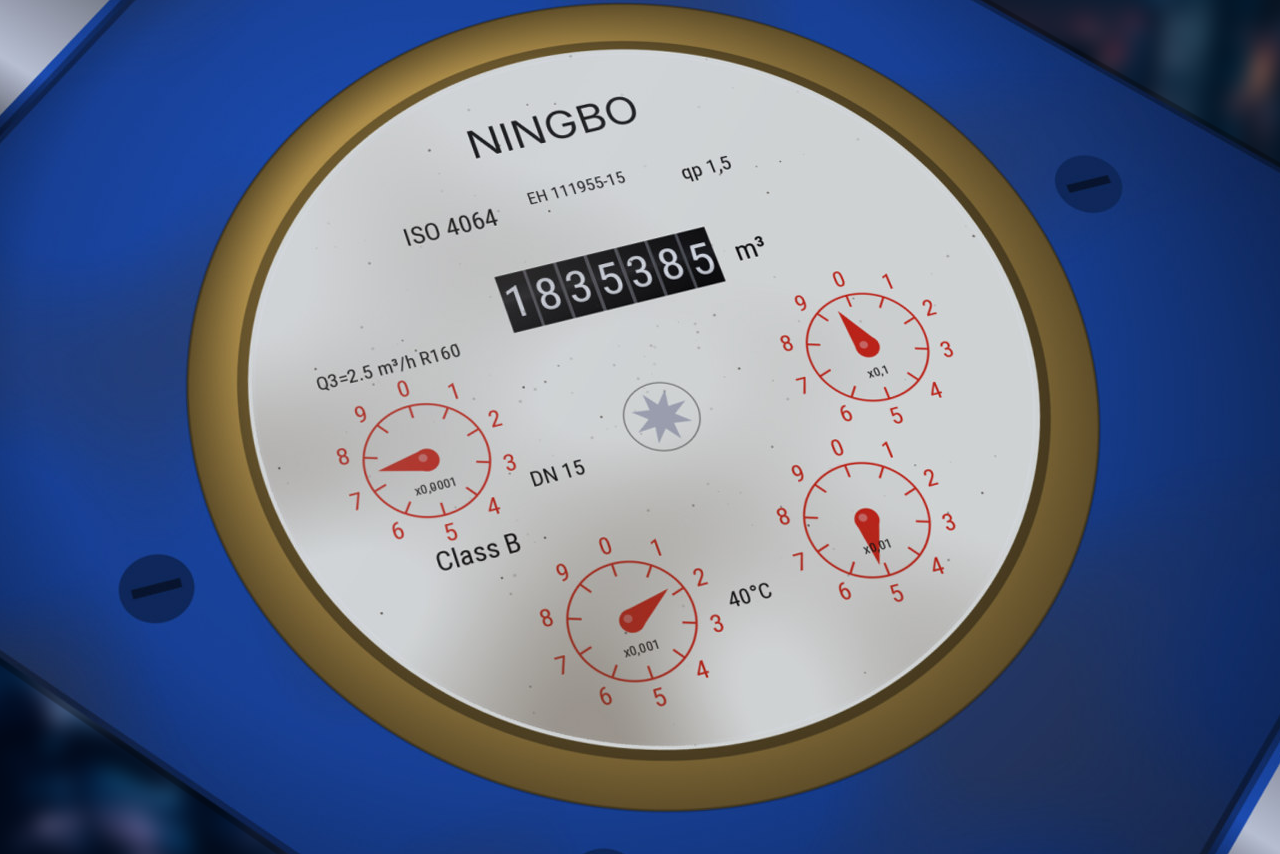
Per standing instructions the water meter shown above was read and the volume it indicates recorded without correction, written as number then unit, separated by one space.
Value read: 1835384.9517 m³
